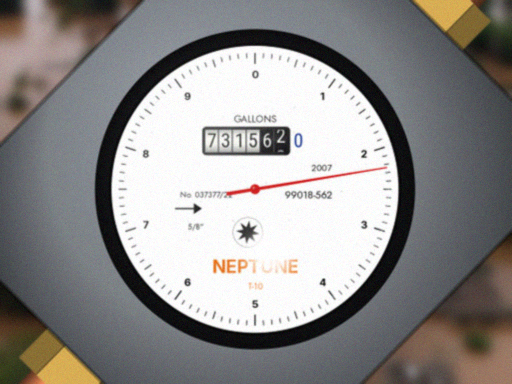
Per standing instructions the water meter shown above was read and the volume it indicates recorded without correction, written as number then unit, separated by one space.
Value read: 7315622.2 gal
